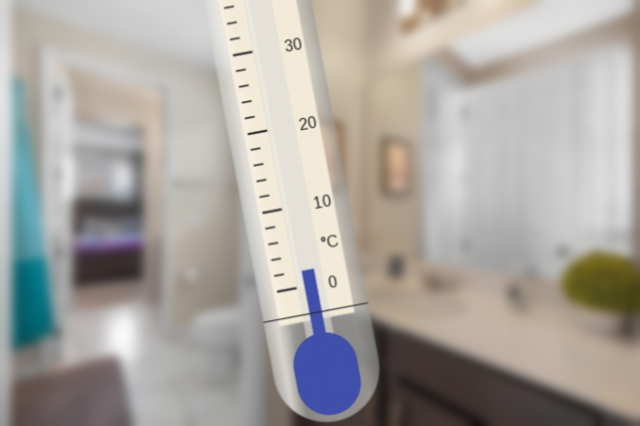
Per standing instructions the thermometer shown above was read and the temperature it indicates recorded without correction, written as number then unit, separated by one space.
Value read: 2 °C
